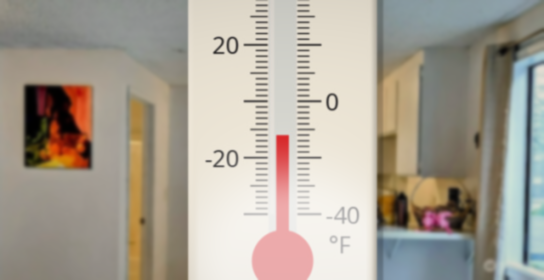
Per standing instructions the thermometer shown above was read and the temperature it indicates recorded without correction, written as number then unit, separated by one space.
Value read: -12 °F
